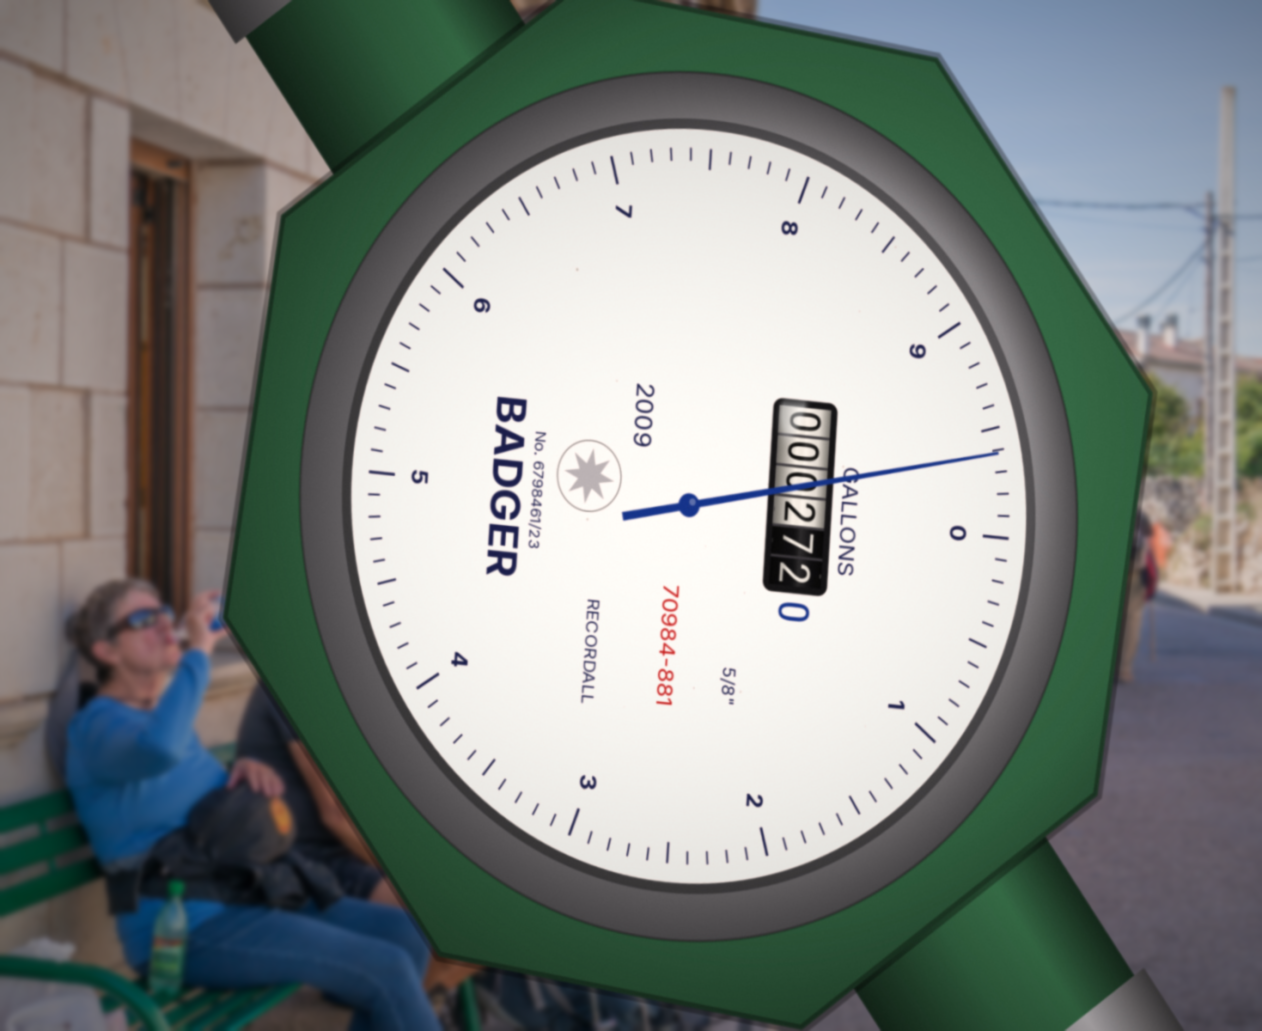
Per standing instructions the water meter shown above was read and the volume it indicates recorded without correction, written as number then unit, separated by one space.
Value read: 2719.6 gal
